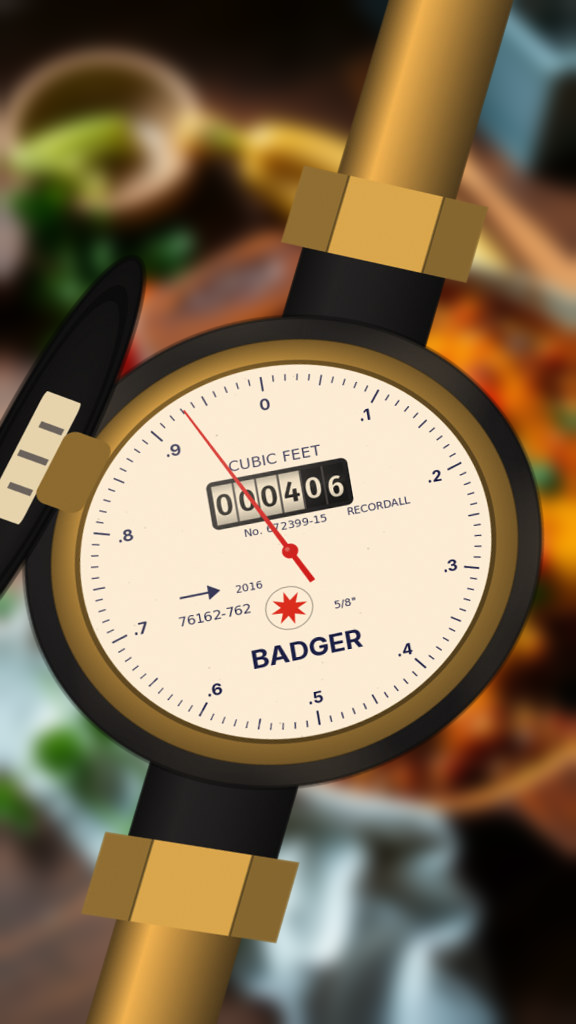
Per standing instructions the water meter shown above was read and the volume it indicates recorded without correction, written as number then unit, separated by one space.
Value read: 405.93 ft³
